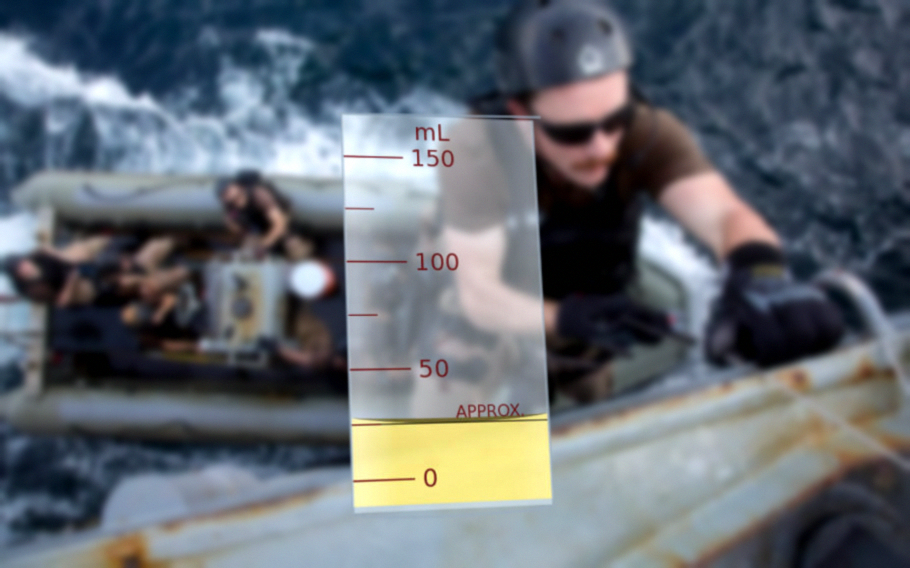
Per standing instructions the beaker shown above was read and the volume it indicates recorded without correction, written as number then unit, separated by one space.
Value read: 25 mL
